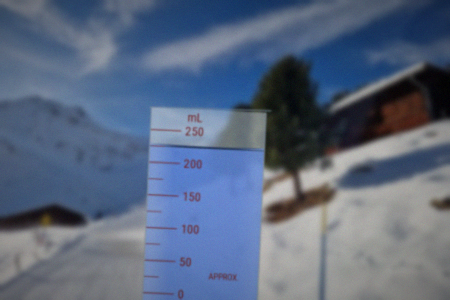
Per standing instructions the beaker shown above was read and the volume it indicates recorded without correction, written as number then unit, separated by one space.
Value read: 225 mL
